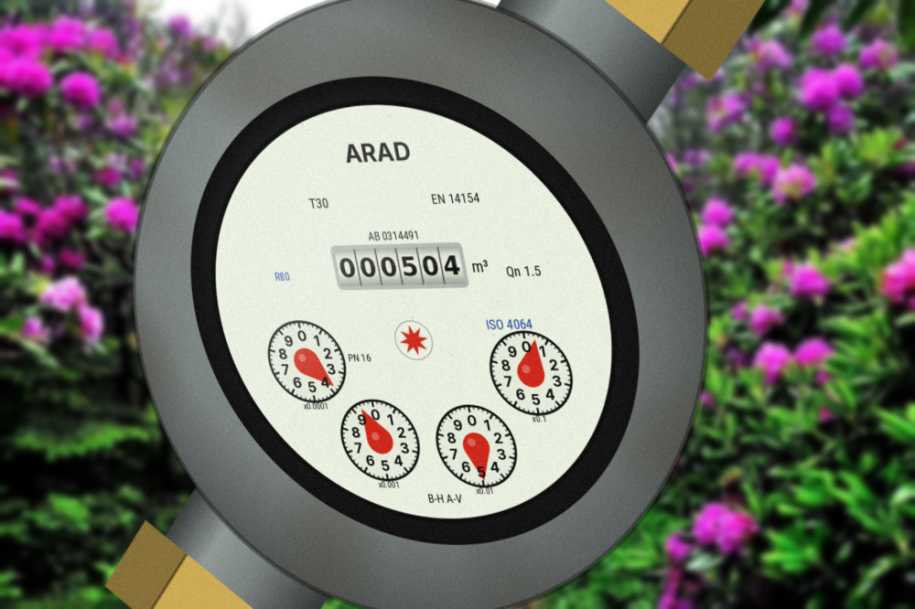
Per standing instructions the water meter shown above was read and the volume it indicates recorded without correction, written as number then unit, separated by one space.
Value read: 504.0493 m³
